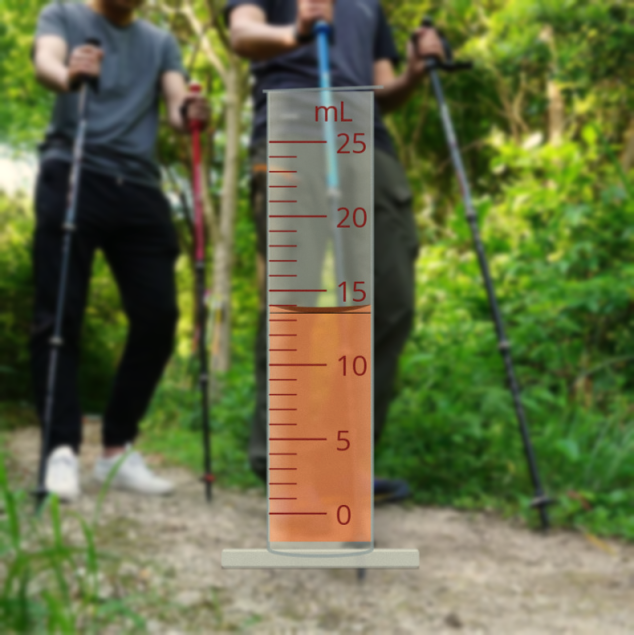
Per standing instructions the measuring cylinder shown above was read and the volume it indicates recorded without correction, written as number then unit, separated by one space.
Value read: 13.5 mL
